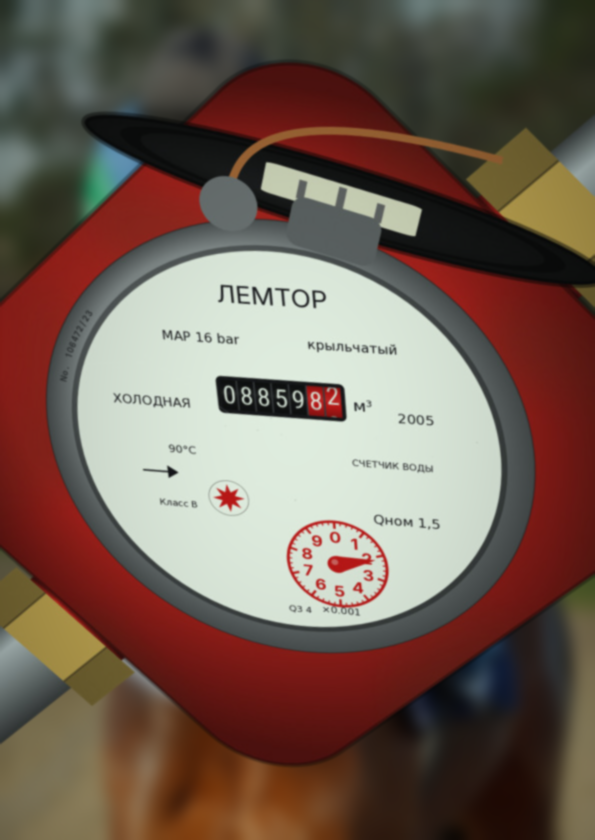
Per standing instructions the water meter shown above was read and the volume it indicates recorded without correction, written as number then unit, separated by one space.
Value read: 8859.822 m³
